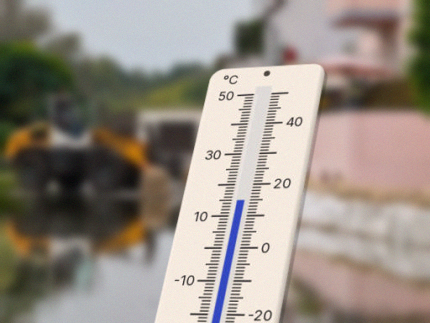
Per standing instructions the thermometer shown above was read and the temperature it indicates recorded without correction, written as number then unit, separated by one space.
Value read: 15 °C
